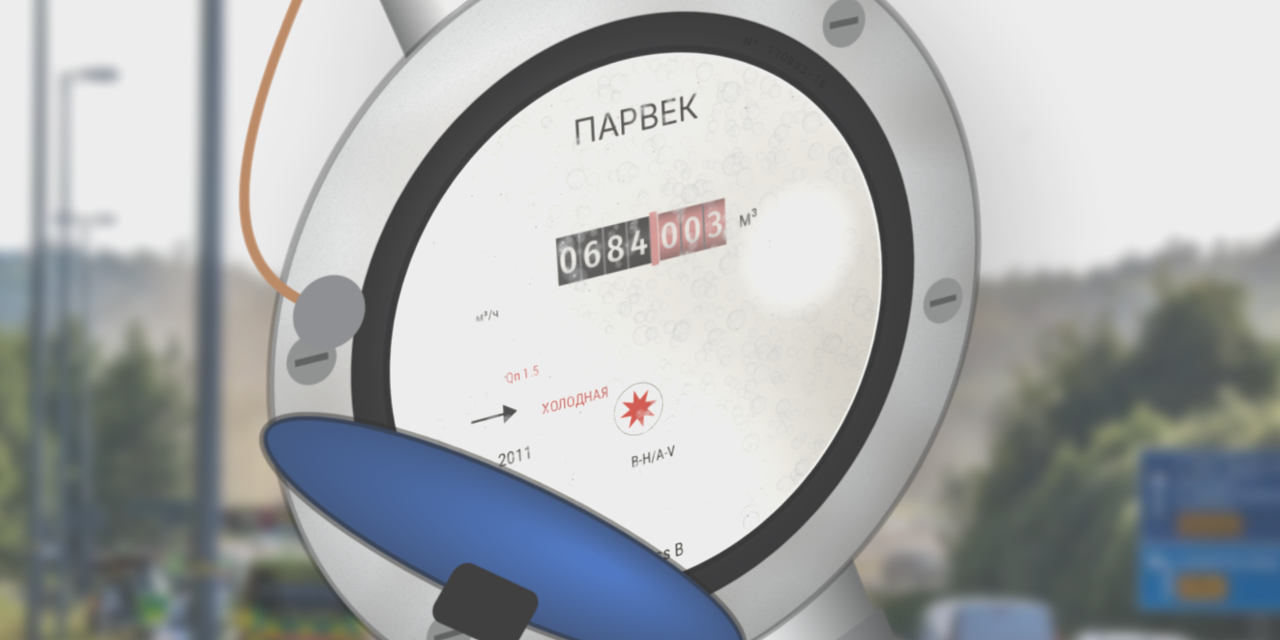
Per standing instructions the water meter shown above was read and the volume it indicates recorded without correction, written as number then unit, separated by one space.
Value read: 684.003 m³
